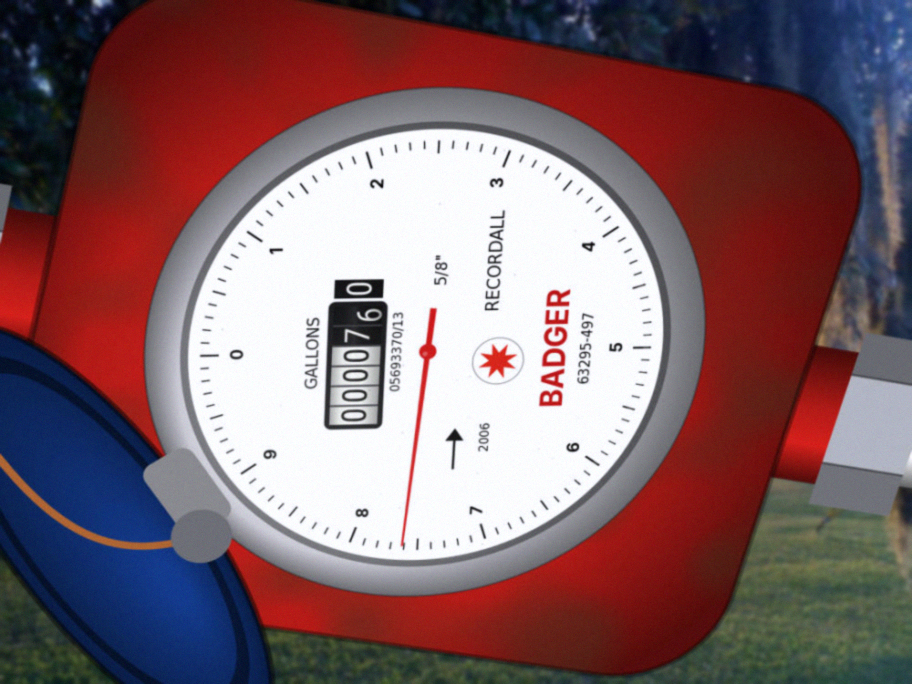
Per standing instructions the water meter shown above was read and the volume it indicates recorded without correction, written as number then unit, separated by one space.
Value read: 757.6 gal
